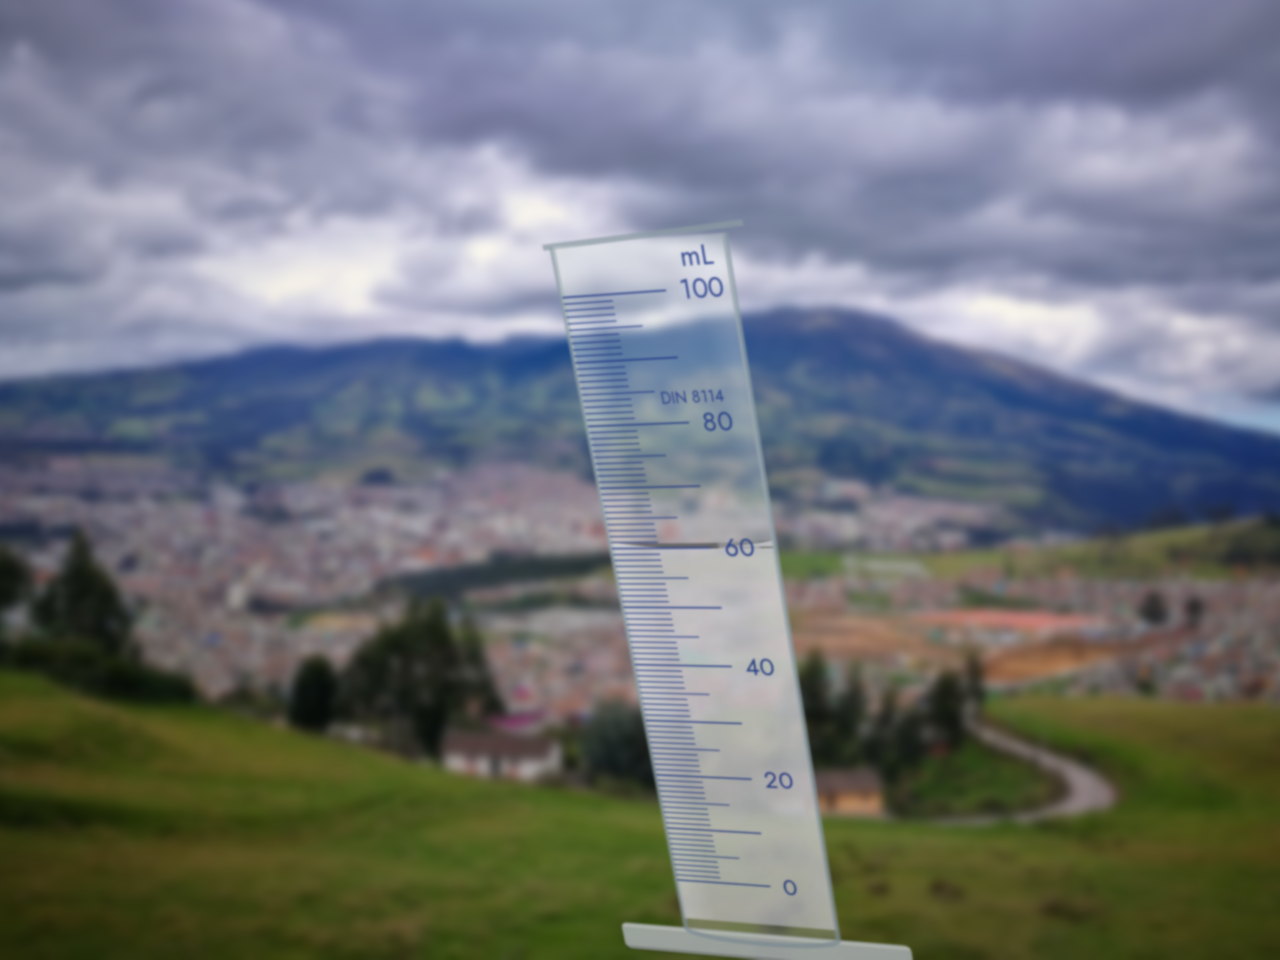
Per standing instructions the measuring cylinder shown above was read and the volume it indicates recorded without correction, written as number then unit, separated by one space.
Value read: 60 mL
